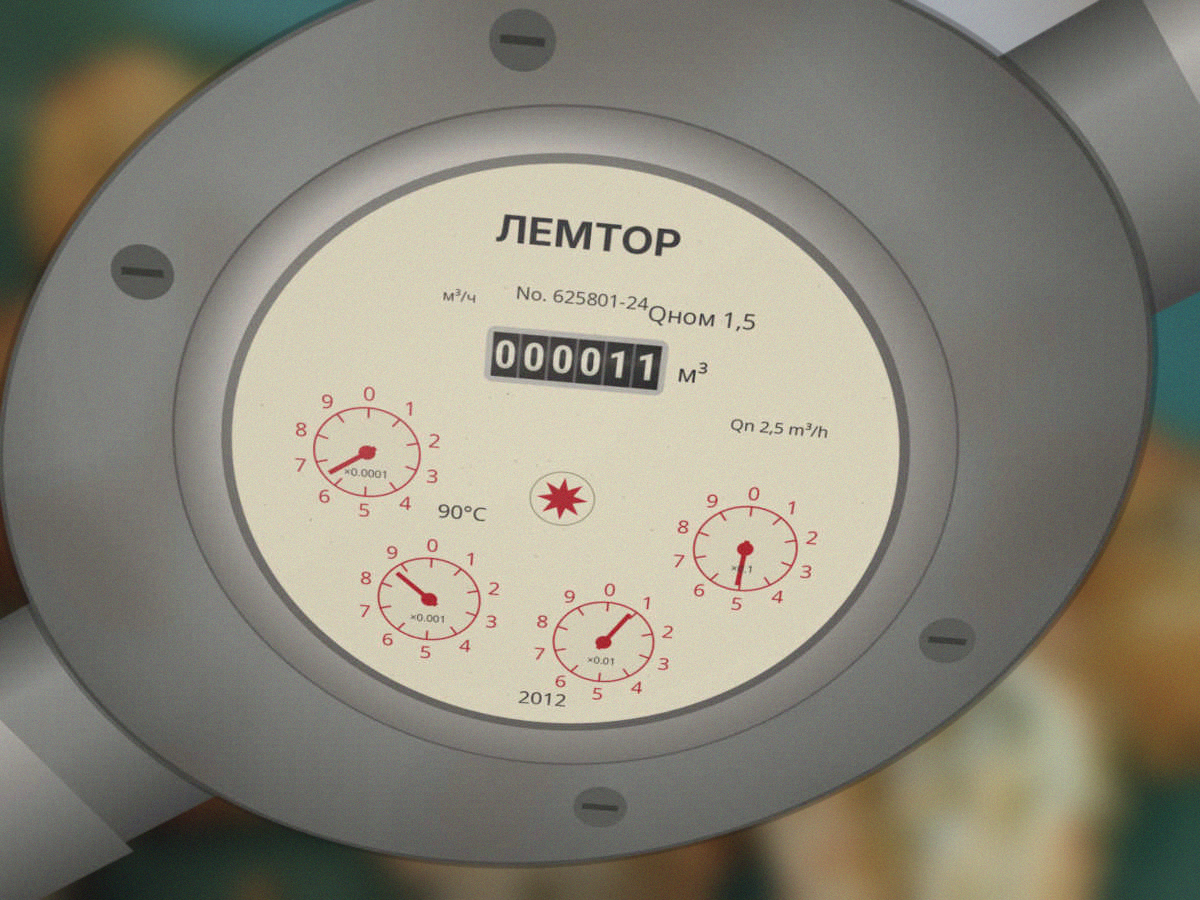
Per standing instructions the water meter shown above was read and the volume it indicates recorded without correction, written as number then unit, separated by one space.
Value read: 11.5086 m³
